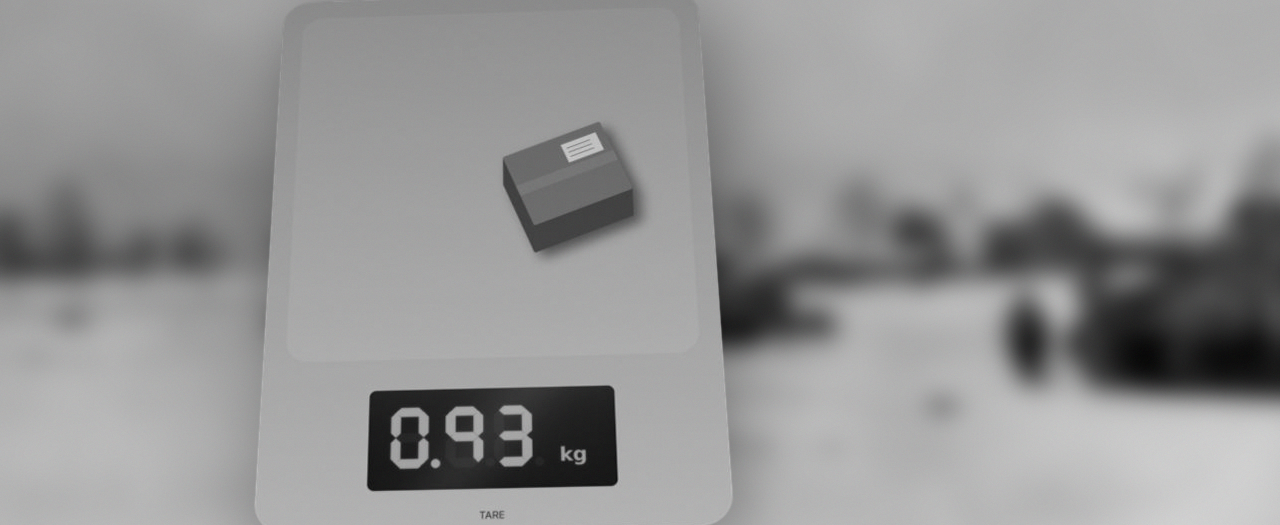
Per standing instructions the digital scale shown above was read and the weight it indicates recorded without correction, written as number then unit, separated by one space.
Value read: 0.93 kg
